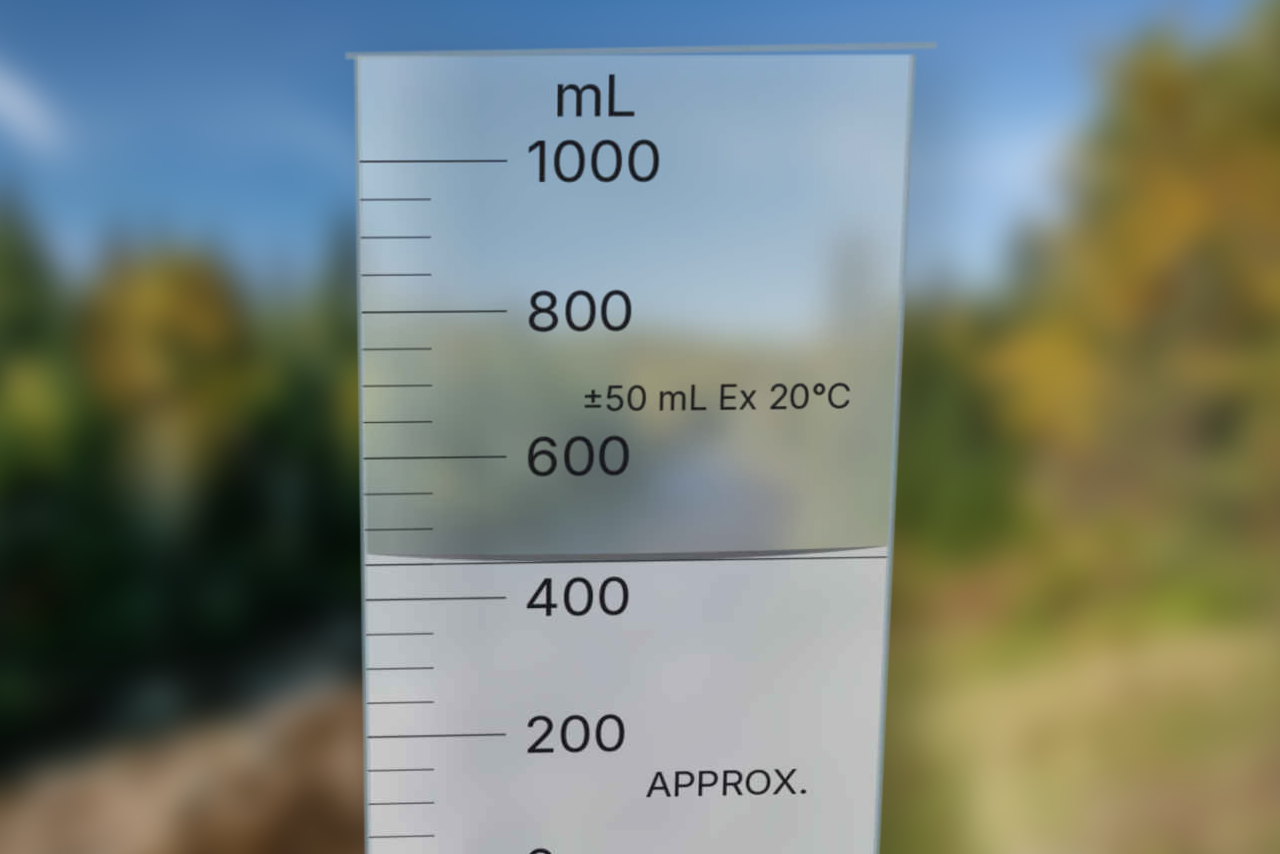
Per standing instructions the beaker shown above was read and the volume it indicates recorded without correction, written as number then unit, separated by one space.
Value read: 450 mL
